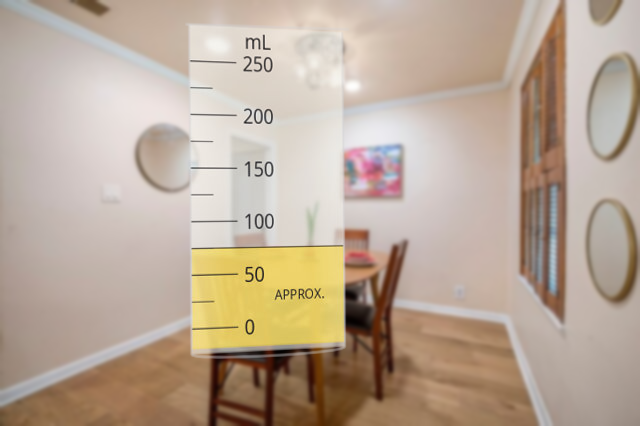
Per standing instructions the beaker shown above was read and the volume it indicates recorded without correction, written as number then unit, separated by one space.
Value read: 75 mL
